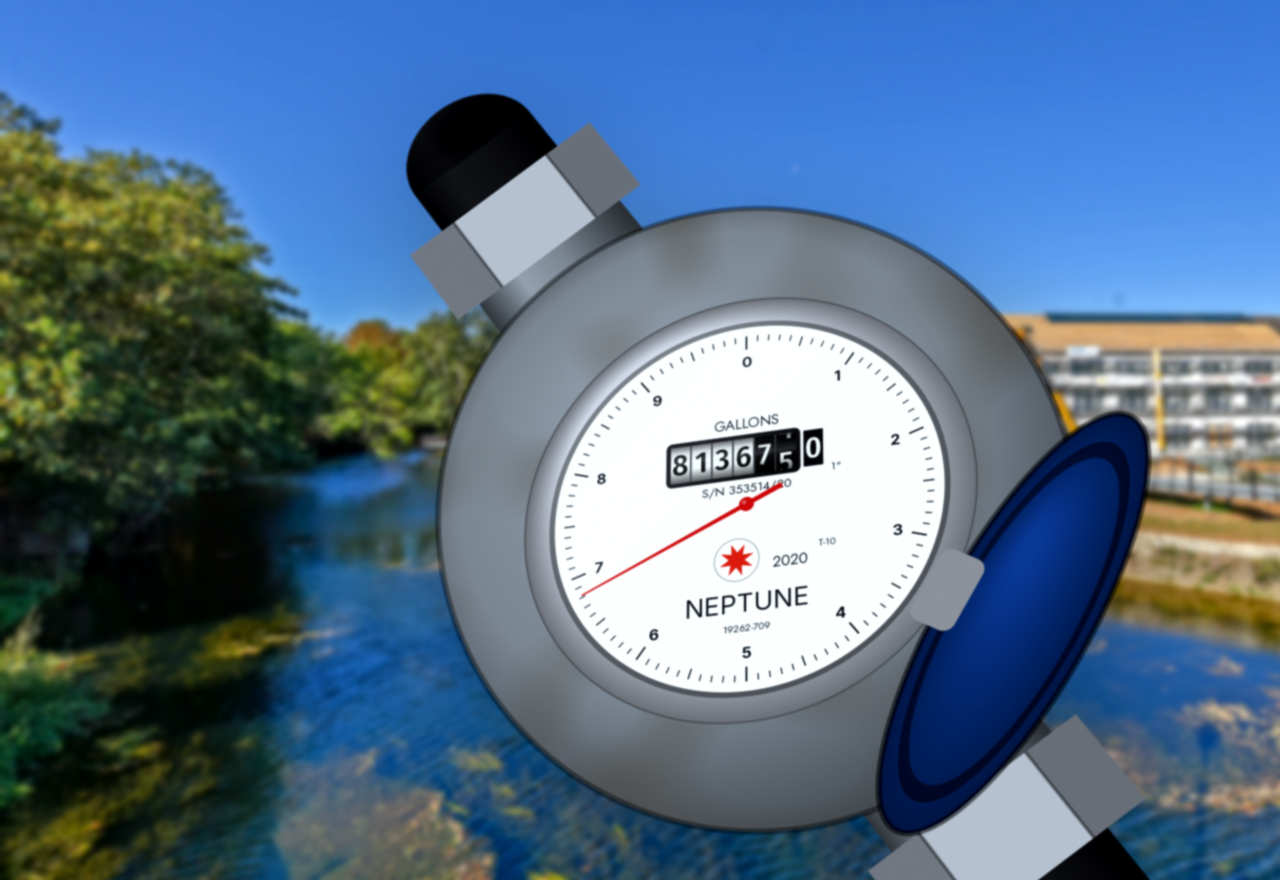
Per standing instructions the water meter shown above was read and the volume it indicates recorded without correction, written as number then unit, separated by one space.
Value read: 8136746.8 gal
